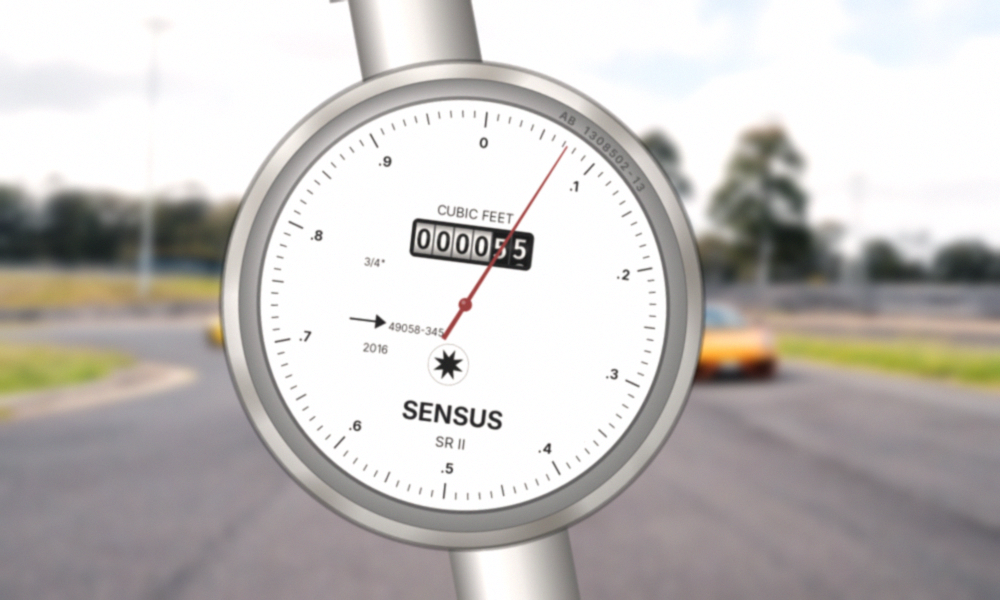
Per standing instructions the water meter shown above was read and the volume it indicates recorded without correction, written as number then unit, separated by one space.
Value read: 55.07 ft³
